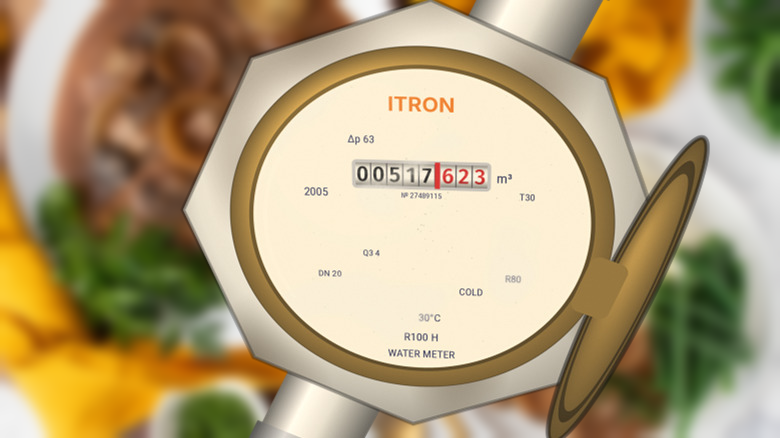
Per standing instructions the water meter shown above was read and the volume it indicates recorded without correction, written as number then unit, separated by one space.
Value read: 517.623 m³
